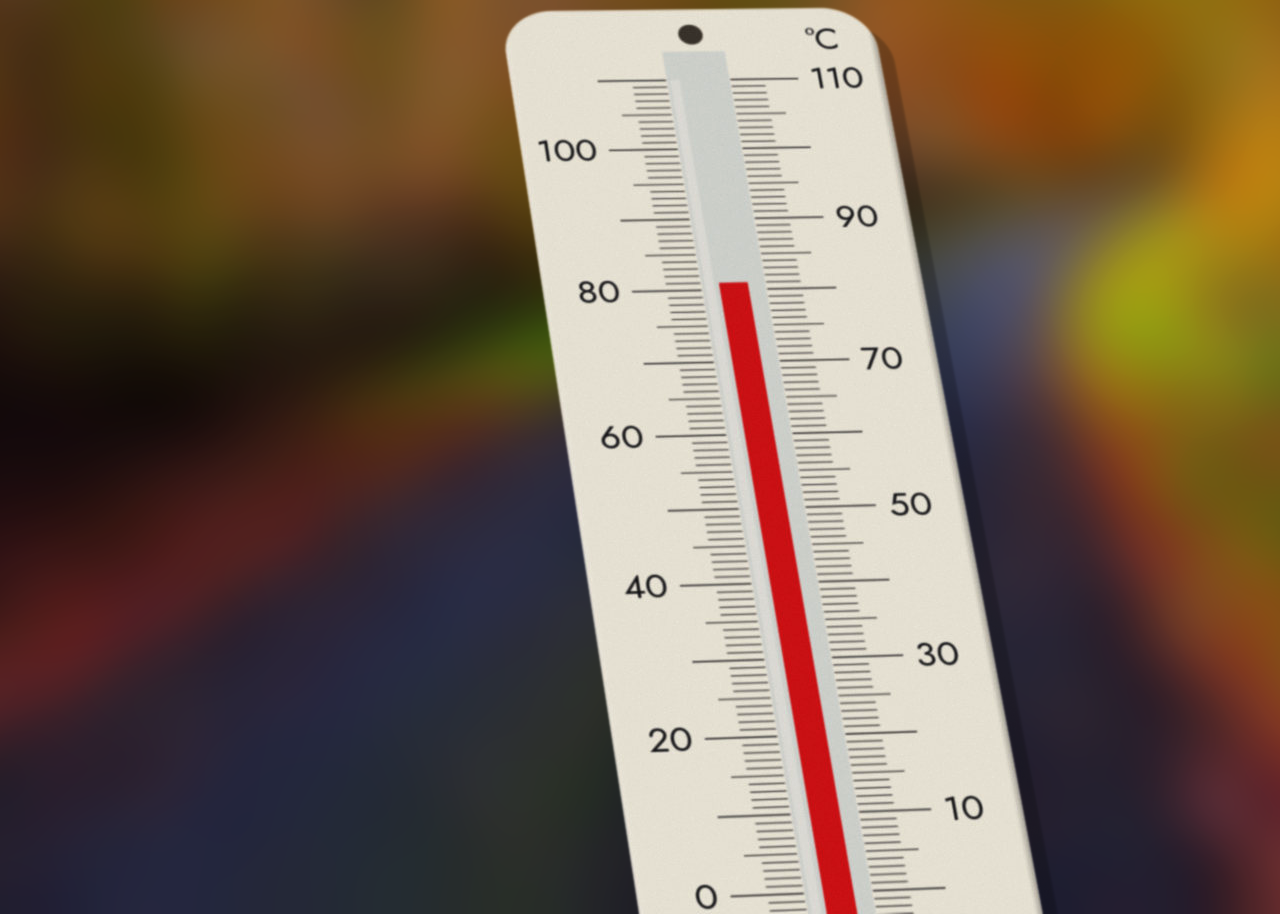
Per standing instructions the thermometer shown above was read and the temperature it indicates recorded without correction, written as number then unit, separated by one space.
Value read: 81 °C
